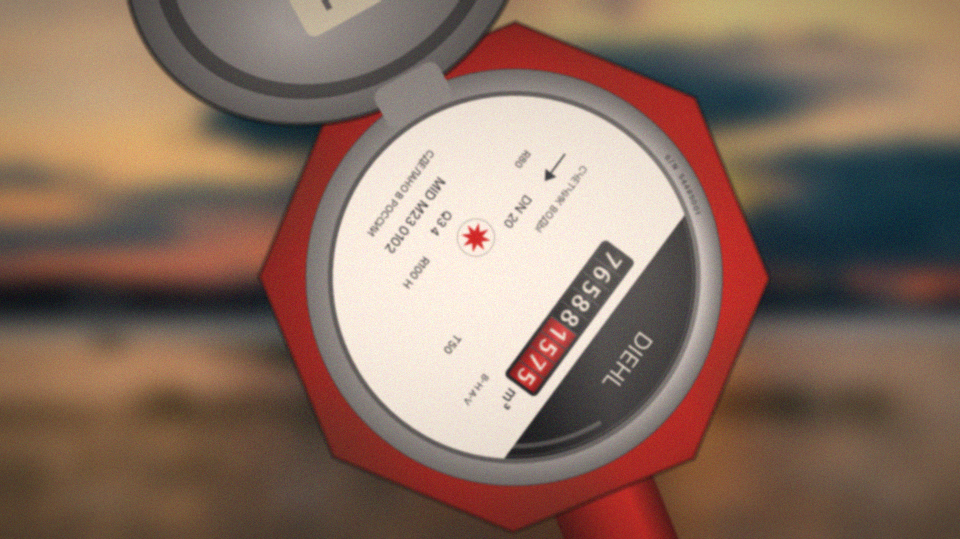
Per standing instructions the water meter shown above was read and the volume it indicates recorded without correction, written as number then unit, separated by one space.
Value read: 76588.1575 m³
